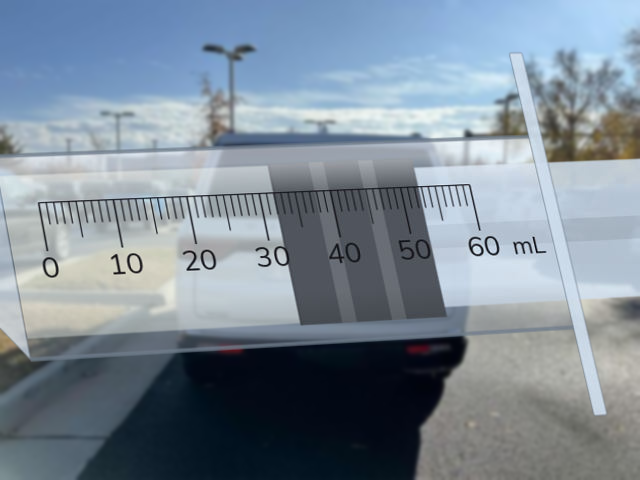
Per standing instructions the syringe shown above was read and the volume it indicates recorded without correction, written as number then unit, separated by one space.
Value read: 32 mL
